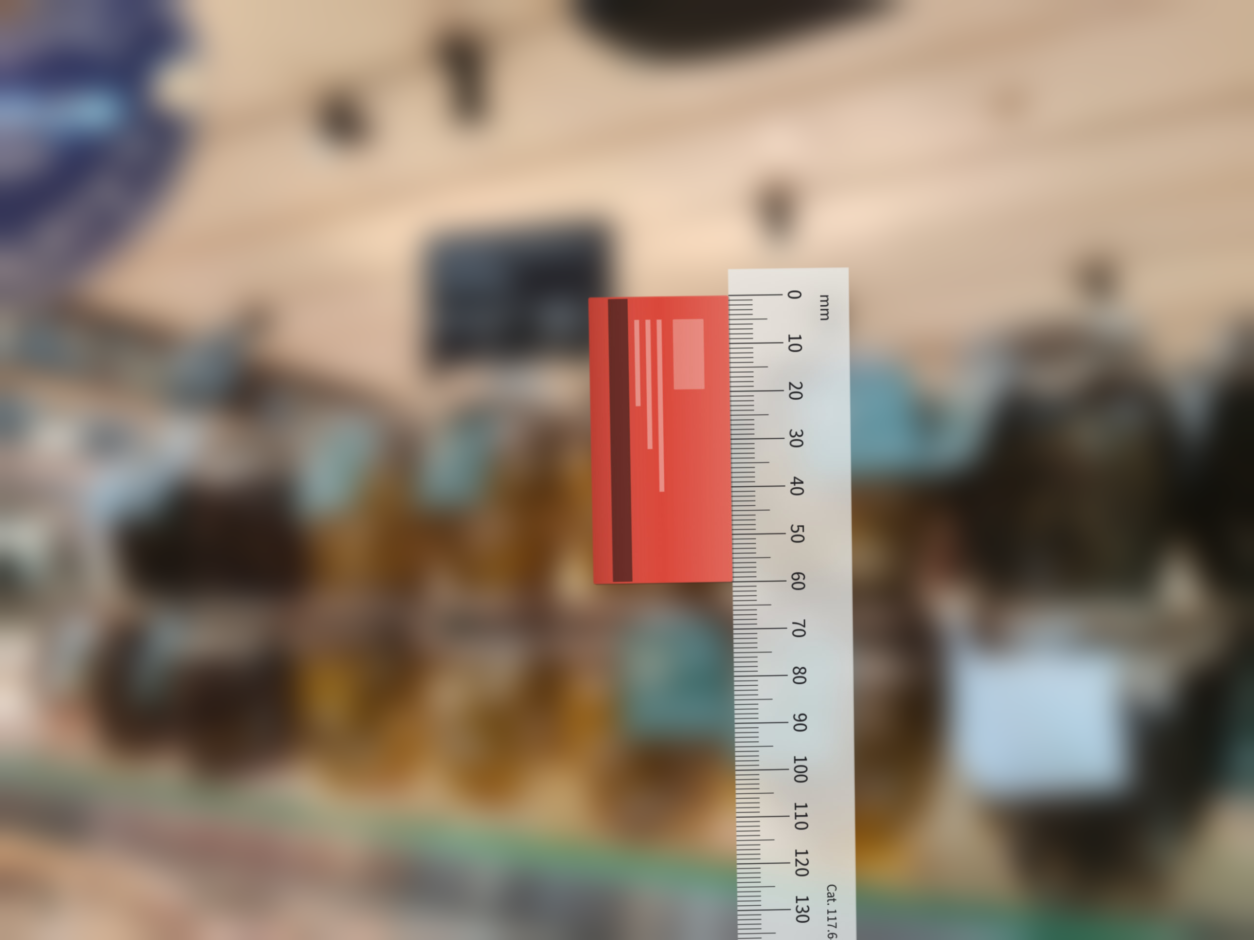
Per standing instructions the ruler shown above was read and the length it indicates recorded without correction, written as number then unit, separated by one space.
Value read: 60 mm
